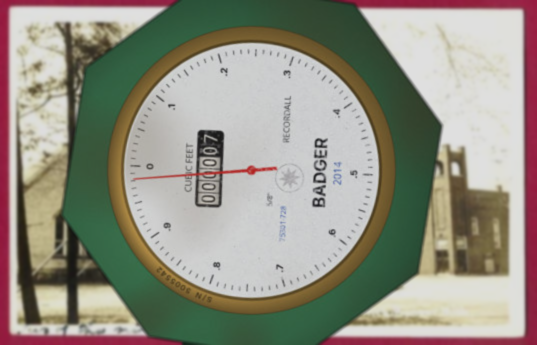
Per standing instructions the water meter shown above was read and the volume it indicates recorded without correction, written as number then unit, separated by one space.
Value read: 6.98 ft³
